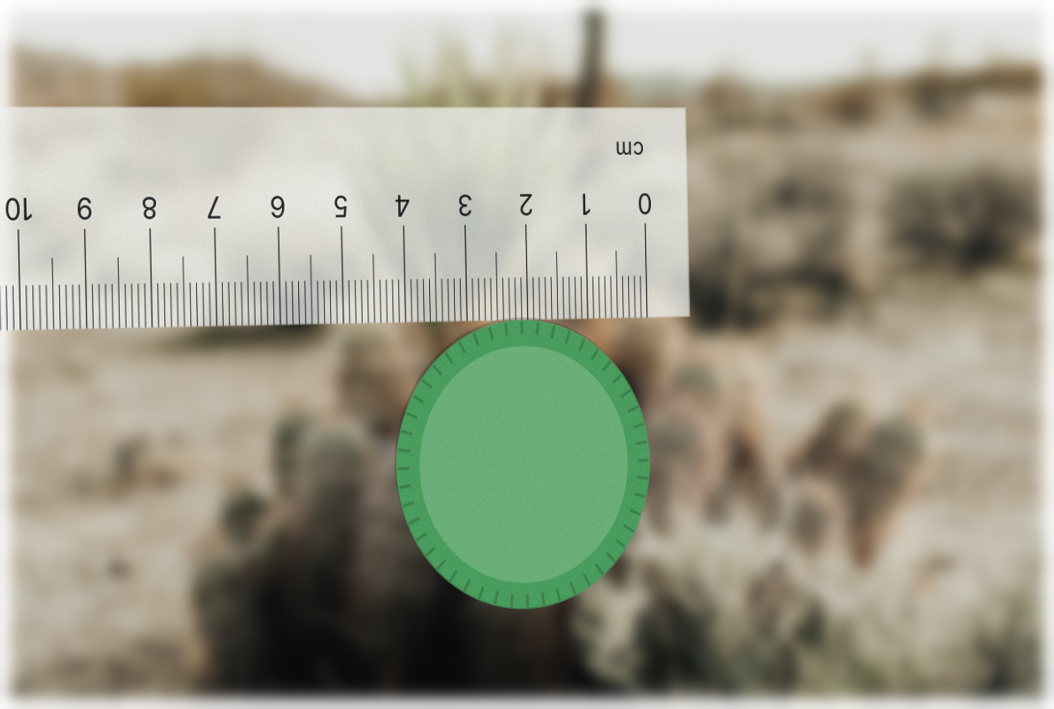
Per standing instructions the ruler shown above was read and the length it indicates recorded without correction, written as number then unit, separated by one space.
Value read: 4.2 cm
